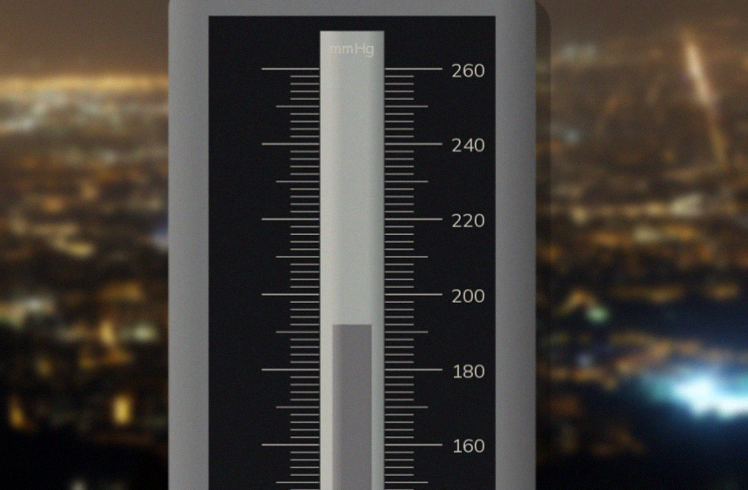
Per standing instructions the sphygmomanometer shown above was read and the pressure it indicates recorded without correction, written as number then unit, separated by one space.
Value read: 192 mmHg
